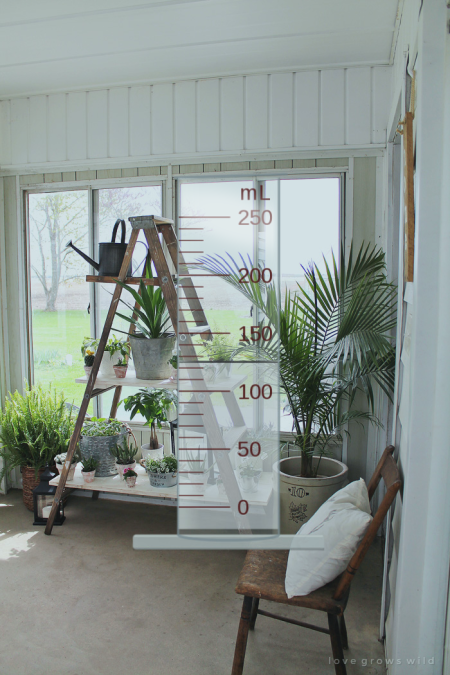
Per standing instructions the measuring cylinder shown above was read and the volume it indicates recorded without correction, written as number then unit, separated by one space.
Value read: 125 mL
